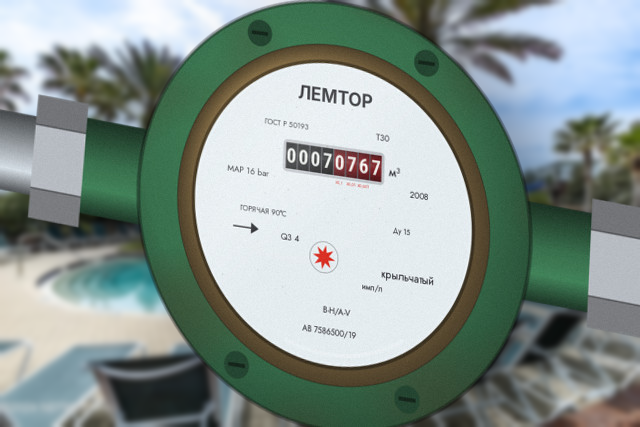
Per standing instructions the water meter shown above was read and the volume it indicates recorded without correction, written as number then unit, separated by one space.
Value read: 7.0767 m³
